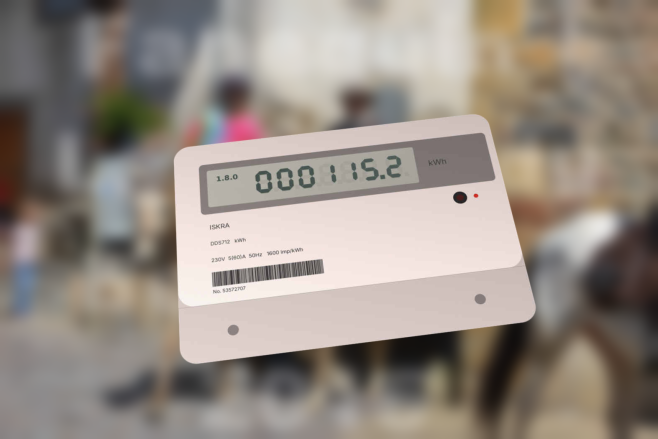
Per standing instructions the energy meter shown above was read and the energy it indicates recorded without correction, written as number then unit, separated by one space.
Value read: 115.2 kWh
